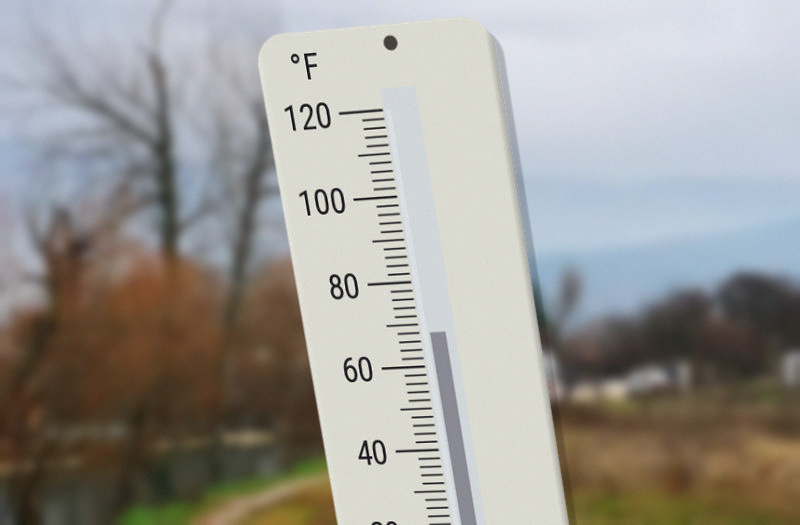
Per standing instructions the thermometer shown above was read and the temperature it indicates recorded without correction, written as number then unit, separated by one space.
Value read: 68 °F
